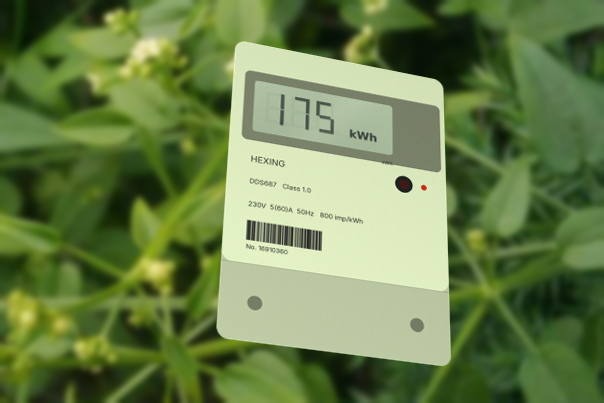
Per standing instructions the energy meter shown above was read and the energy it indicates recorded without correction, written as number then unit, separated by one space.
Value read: 175 kWh
